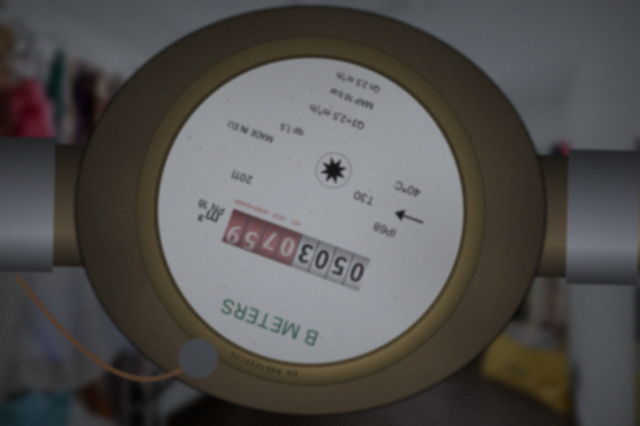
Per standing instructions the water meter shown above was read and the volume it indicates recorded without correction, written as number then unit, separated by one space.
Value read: 503.0759 m³
